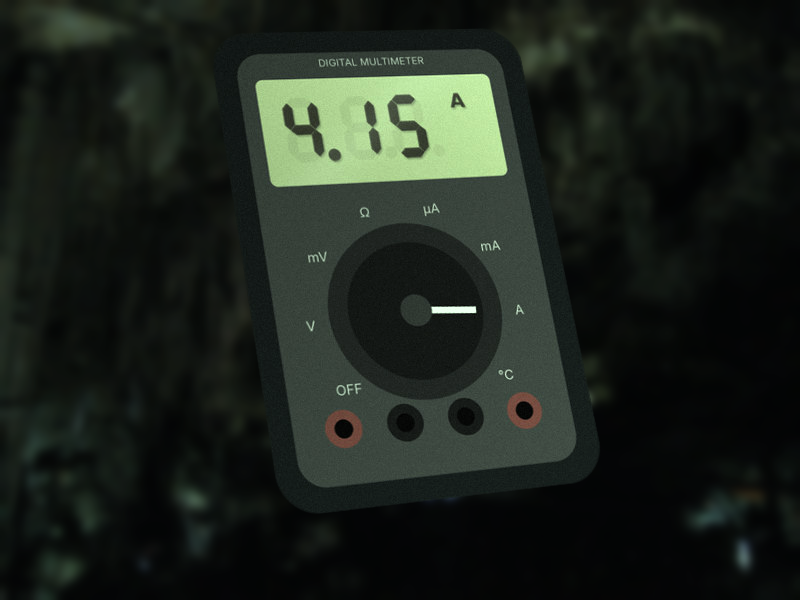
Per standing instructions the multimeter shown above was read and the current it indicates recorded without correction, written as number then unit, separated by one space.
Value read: 4.15 A
